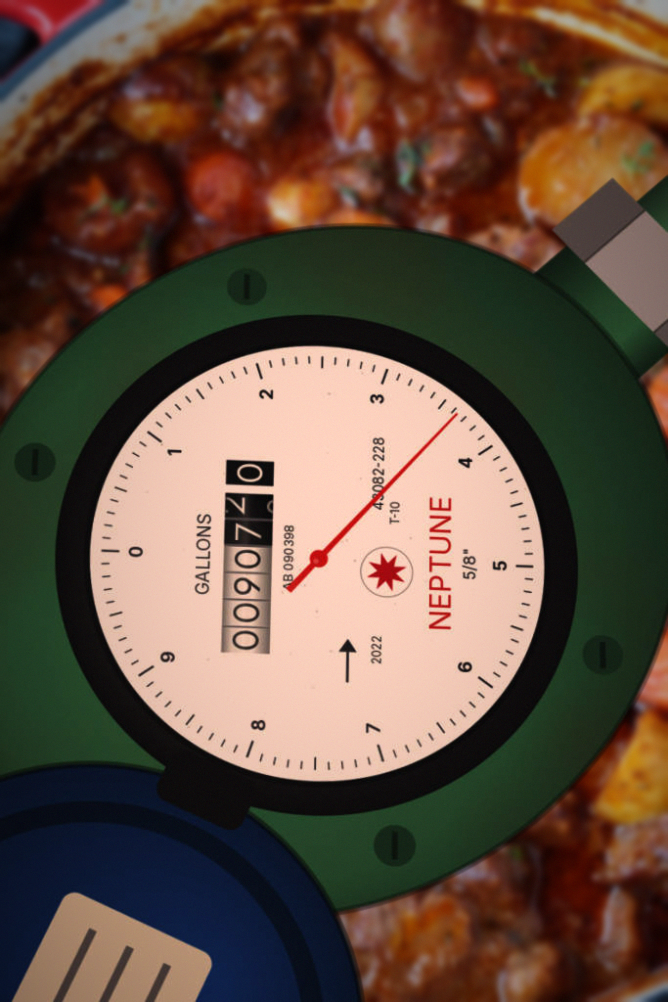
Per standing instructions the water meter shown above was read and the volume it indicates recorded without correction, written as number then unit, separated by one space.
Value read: 90723.6 gal
